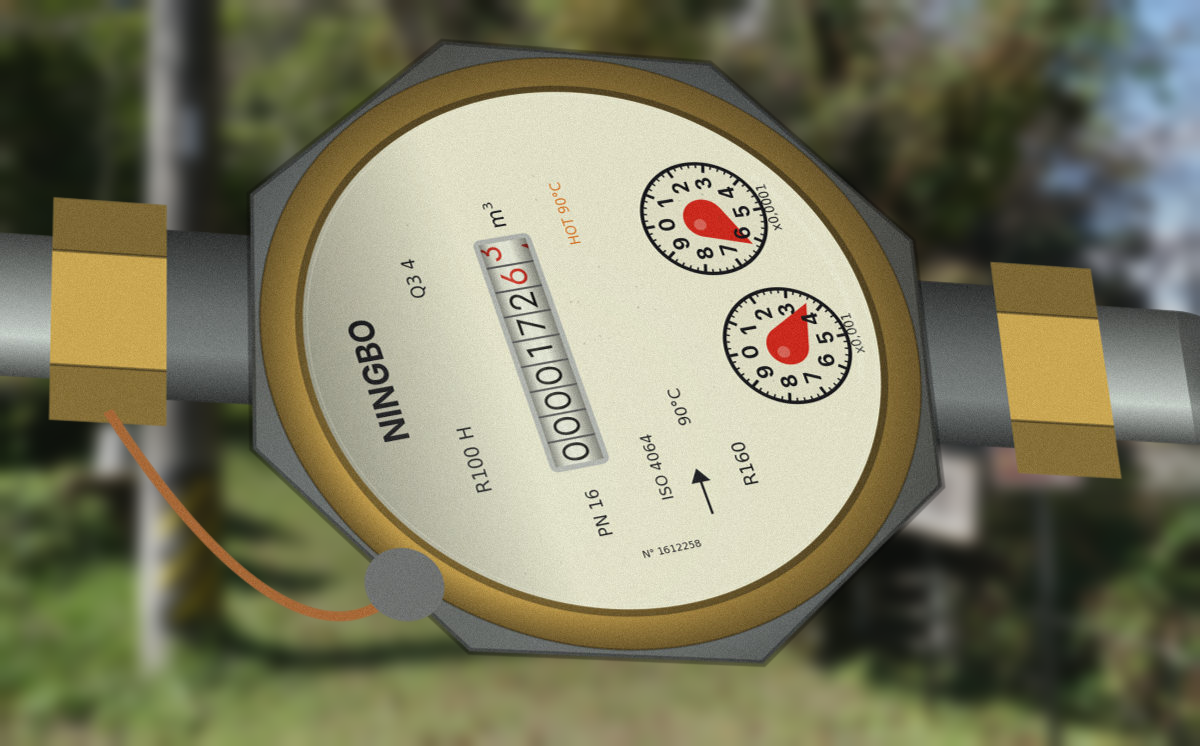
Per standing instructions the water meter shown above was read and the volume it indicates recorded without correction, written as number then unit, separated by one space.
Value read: 172.6336 m³
